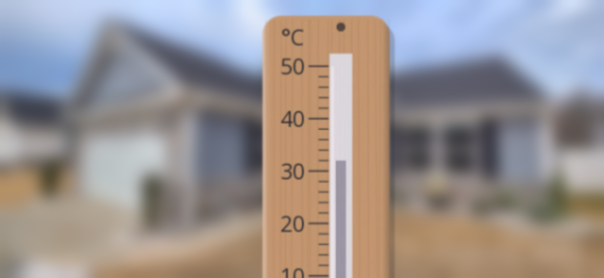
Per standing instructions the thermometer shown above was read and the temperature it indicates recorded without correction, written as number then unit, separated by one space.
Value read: 32 °C
